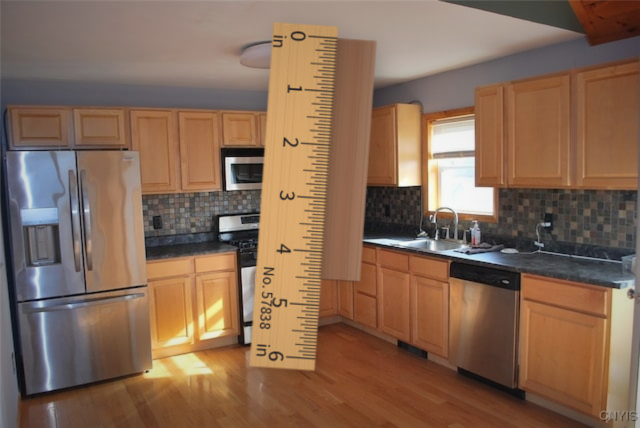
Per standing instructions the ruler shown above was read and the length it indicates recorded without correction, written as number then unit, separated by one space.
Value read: 4.5 in
